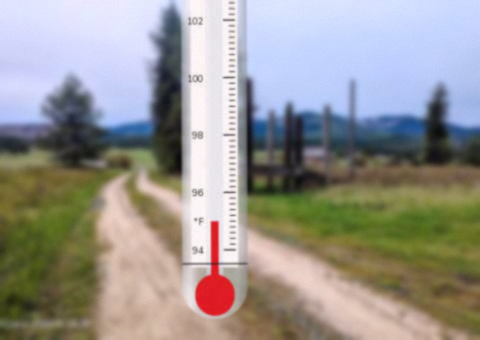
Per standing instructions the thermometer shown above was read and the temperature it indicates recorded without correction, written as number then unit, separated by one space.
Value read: 95 °F
